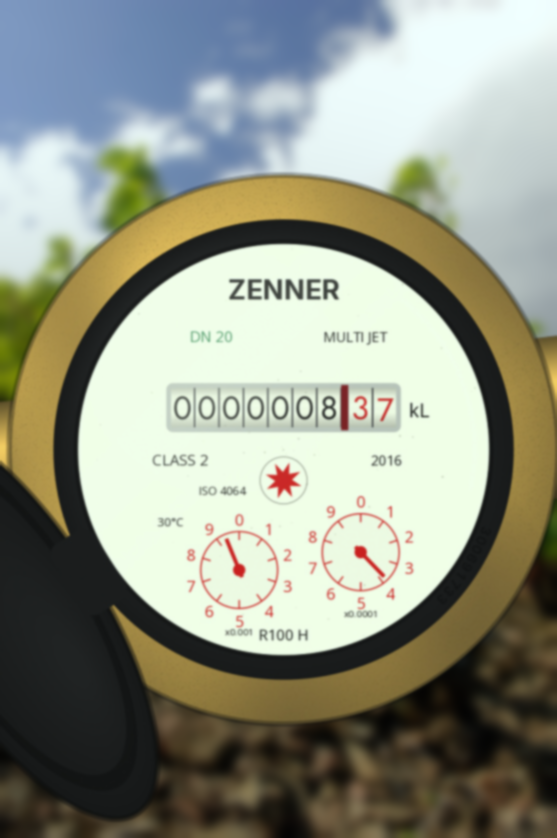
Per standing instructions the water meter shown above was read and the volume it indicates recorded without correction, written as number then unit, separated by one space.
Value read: 8.3693 kL
